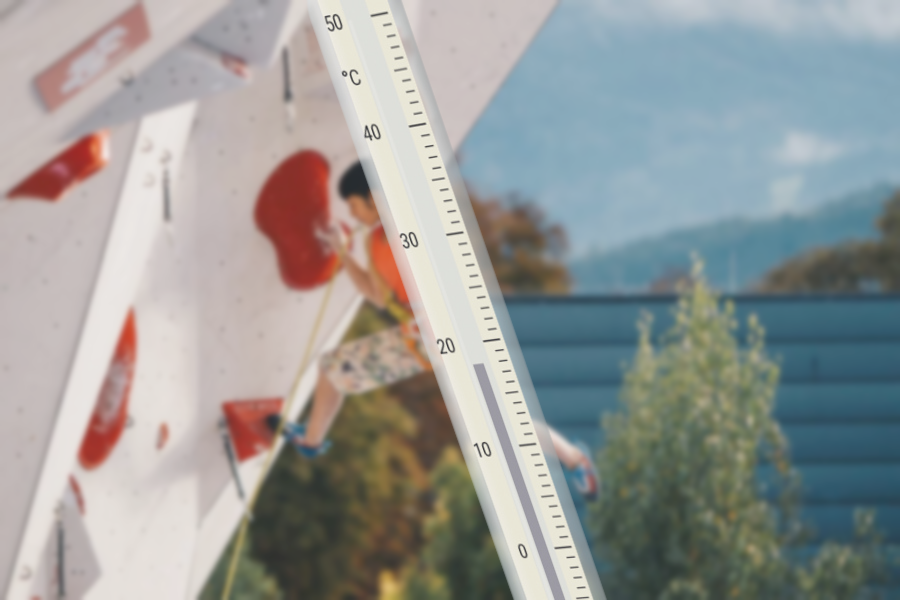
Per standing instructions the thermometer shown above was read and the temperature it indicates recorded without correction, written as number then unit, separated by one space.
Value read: 18 °C
